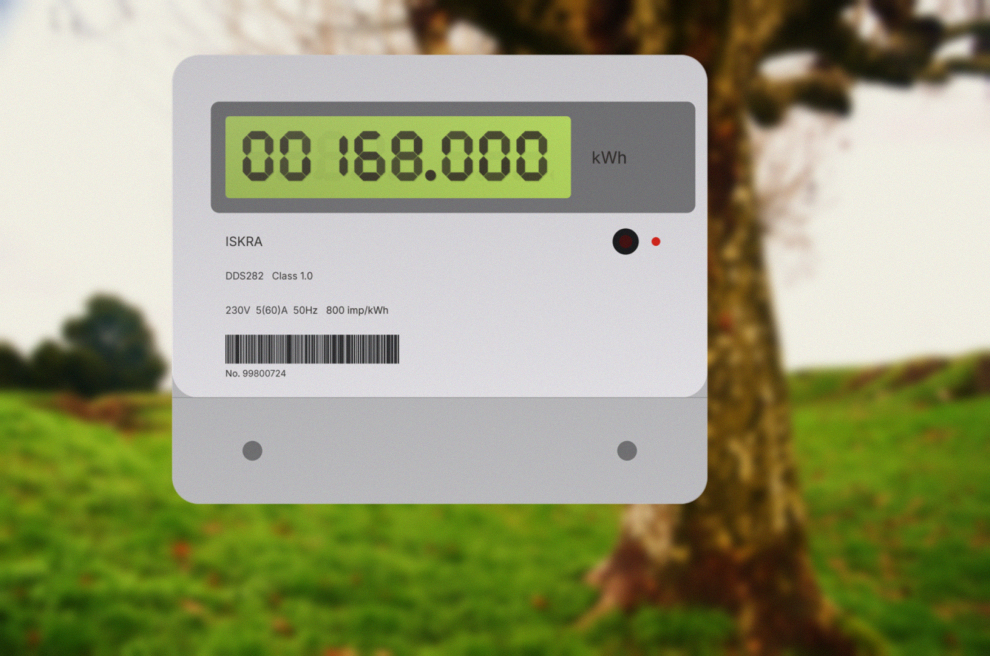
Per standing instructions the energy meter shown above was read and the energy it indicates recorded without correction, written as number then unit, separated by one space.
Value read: 168.000 kWh
